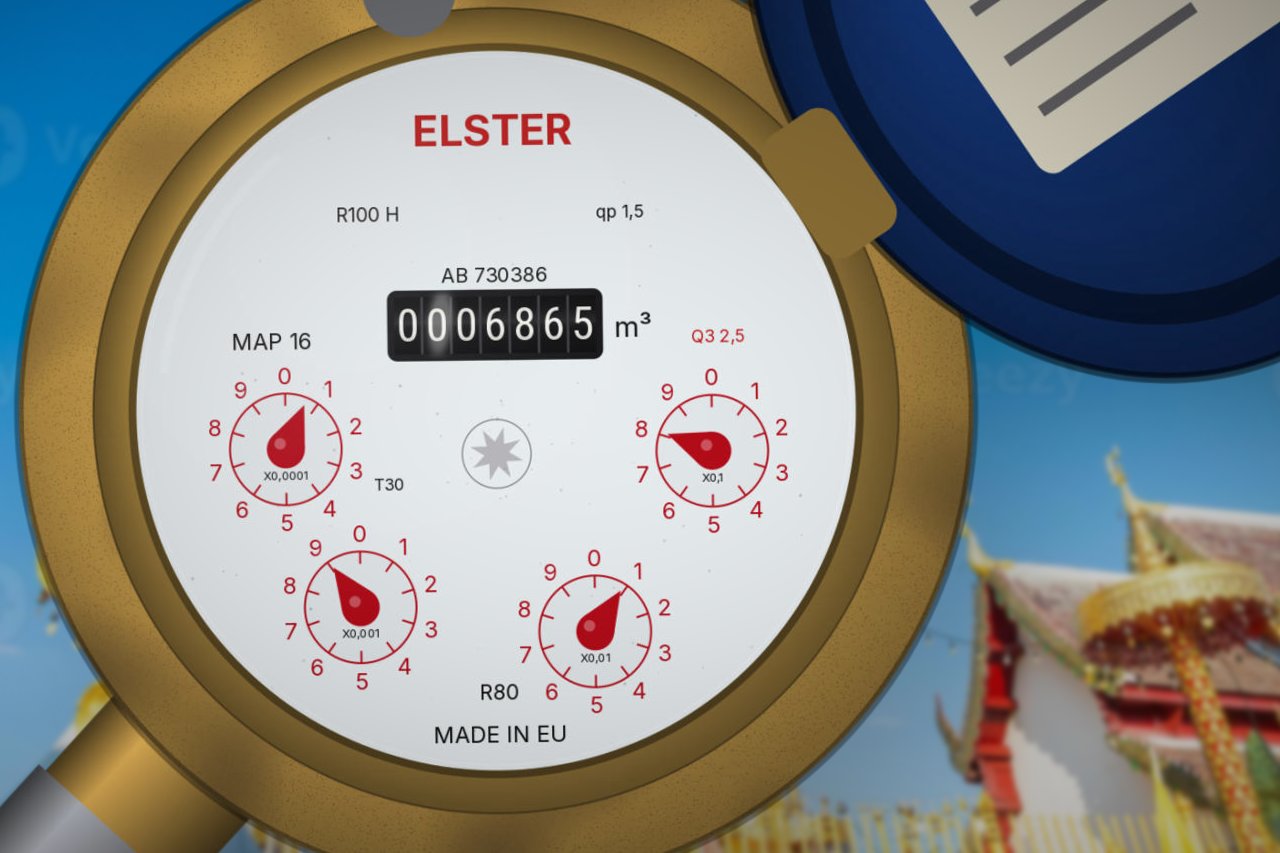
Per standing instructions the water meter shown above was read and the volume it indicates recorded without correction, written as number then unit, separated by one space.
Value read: 6865.8090 m³
